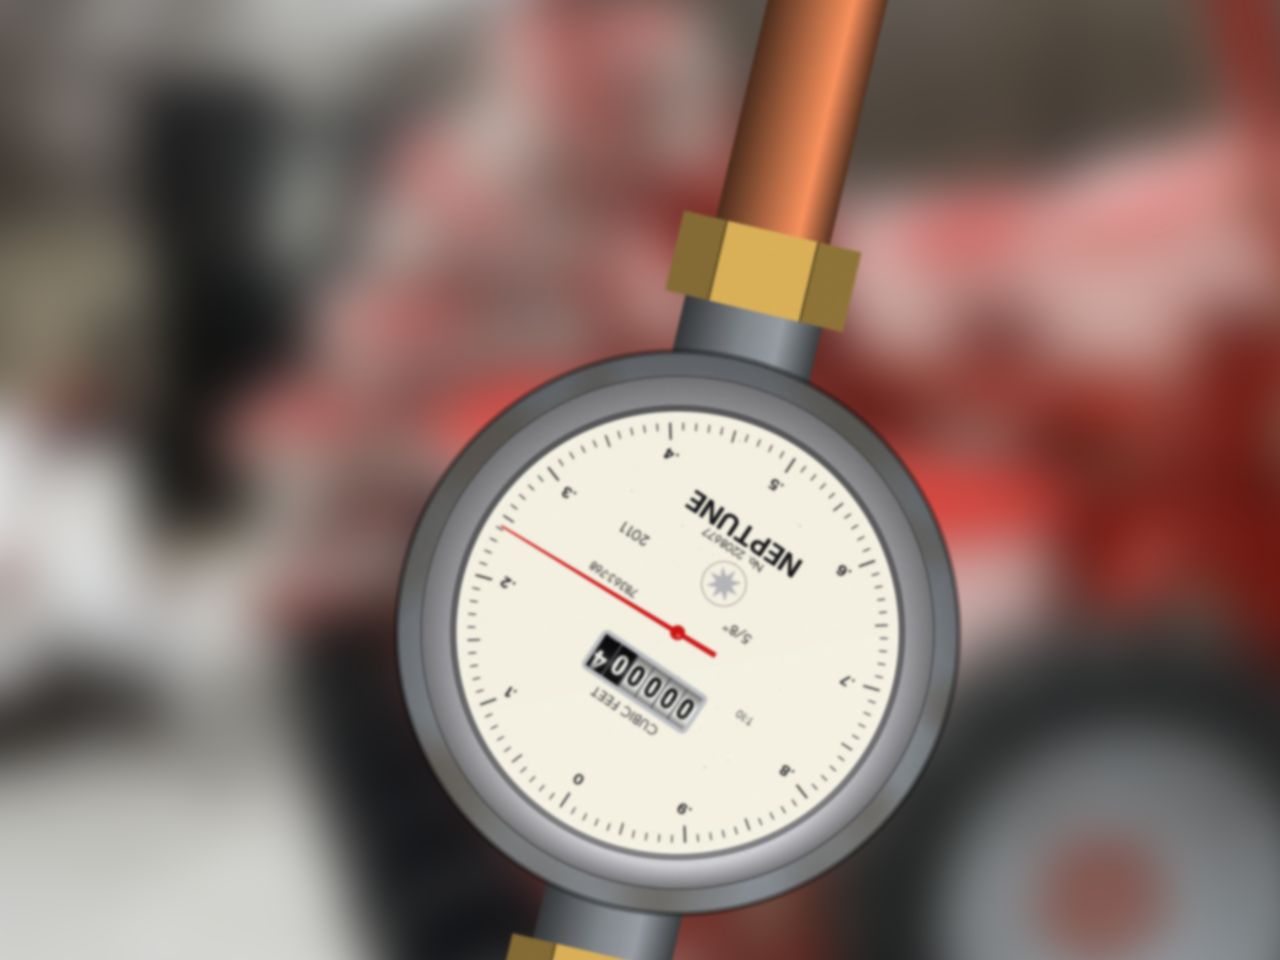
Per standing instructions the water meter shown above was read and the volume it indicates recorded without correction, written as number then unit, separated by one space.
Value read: 4.24 ft³
